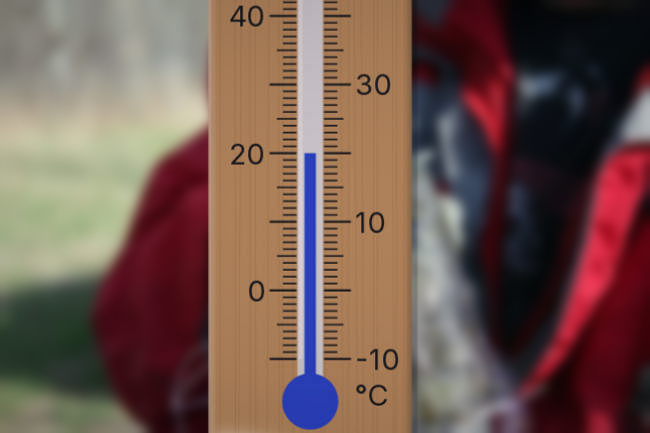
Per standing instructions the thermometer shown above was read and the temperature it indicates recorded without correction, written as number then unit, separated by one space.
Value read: 20 °C
